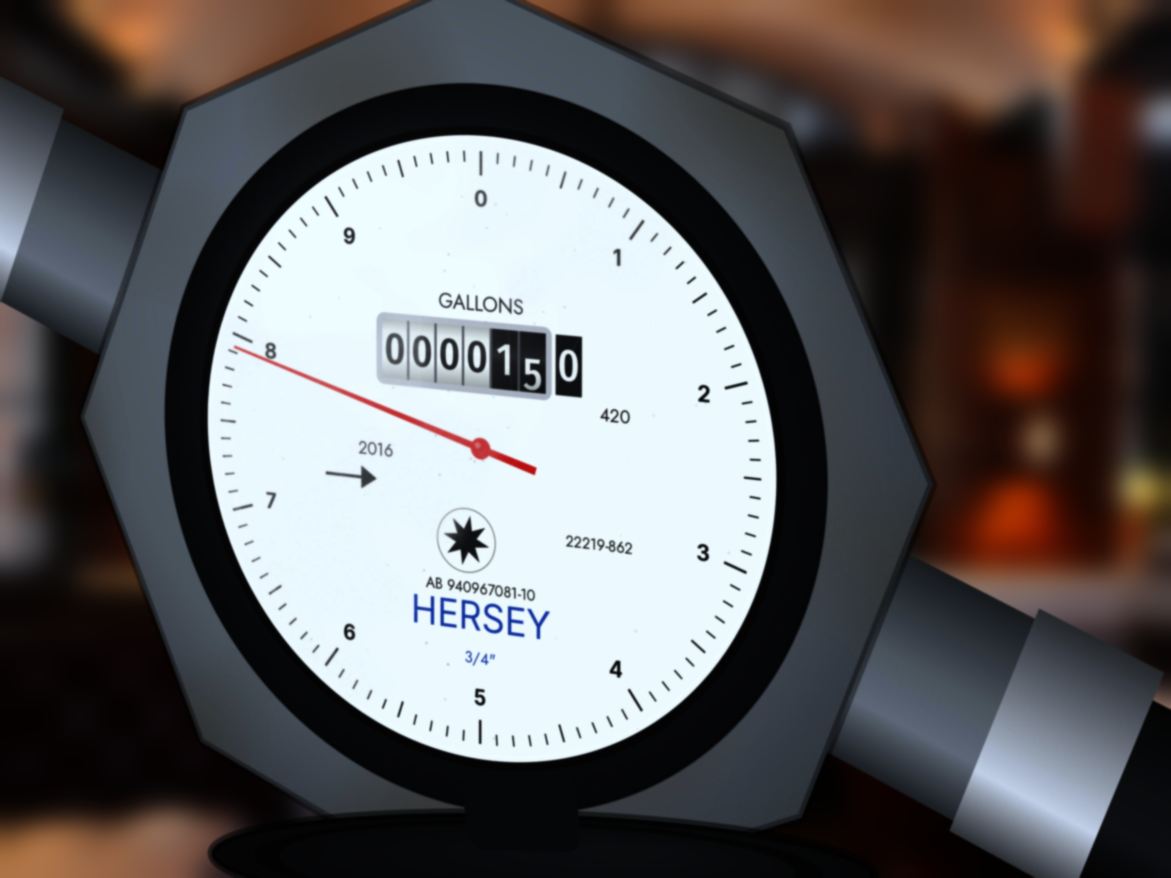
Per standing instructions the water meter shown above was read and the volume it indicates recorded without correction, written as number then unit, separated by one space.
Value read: 147.9 gal
